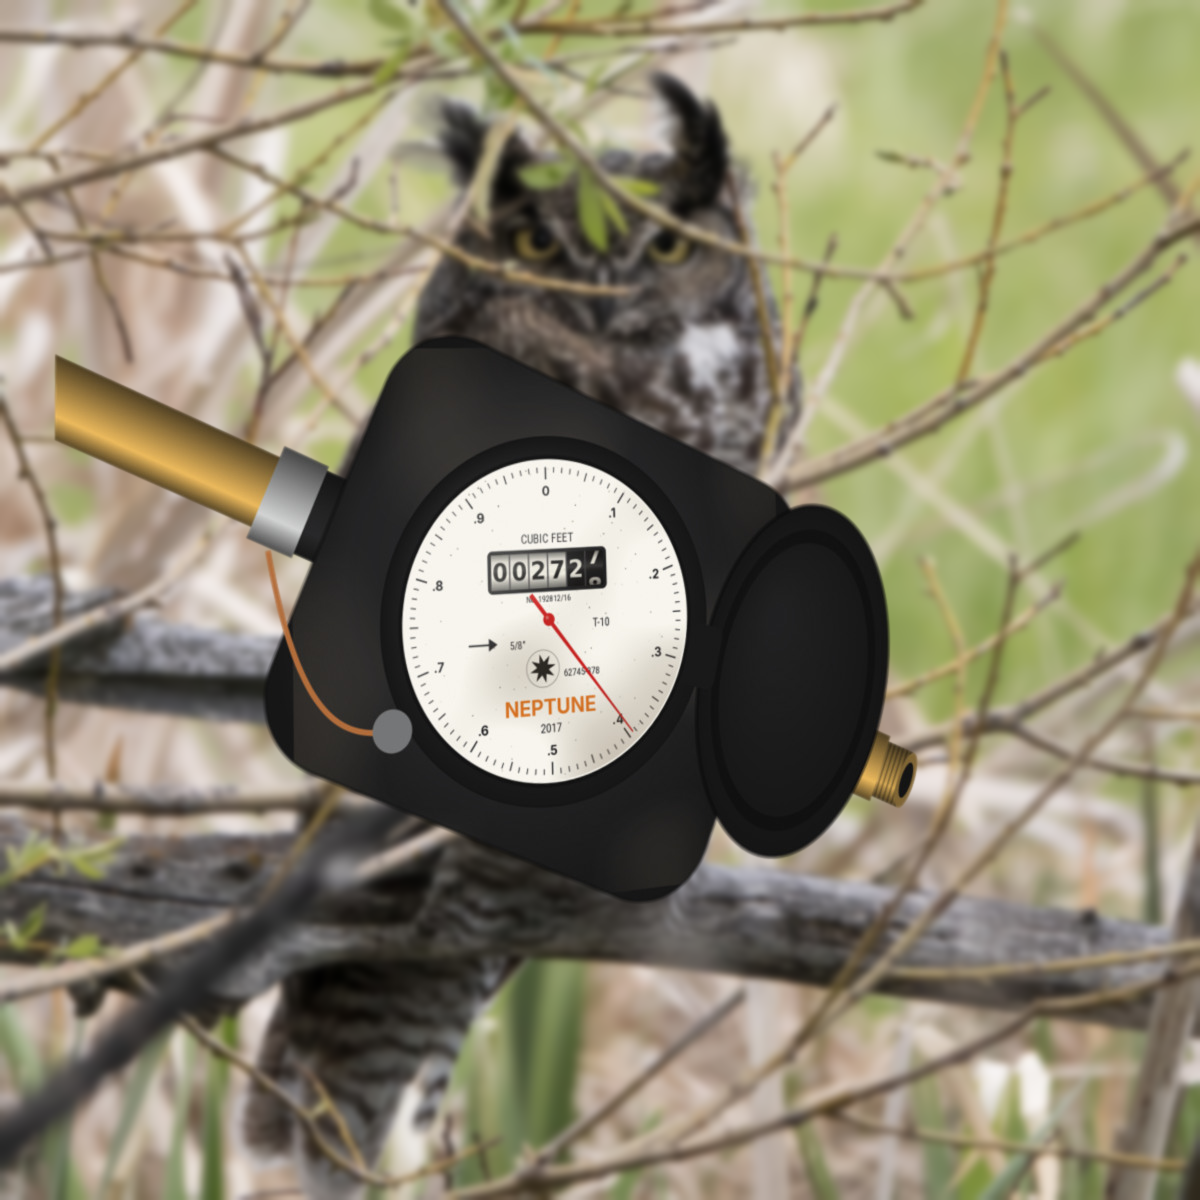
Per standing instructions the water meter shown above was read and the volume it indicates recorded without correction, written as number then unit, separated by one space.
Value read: 2727.39 ft³
